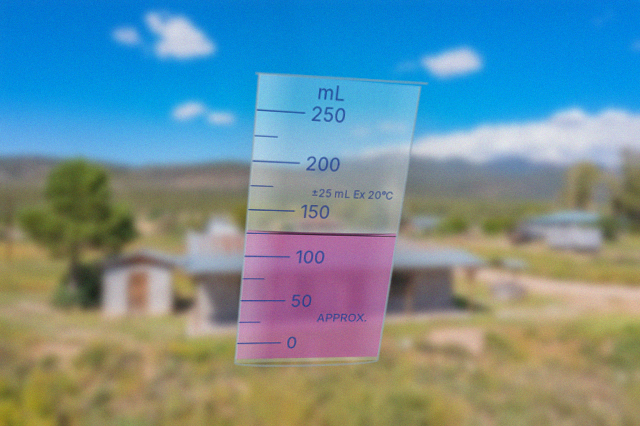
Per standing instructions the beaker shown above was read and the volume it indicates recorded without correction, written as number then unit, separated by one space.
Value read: 125 mL
